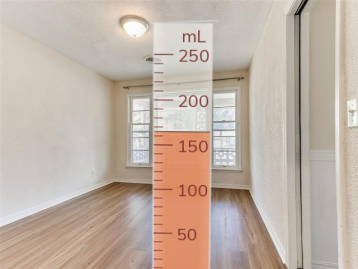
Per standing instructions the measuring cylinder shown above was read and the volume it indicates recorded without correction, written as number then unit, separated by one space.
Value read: 165 mL
